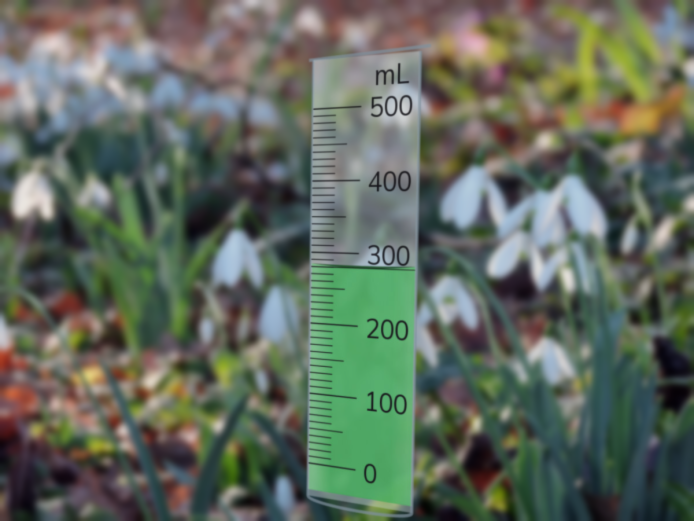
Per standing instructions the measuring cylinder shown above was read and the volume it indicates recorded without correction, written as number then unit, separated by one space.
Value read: 280 mL
